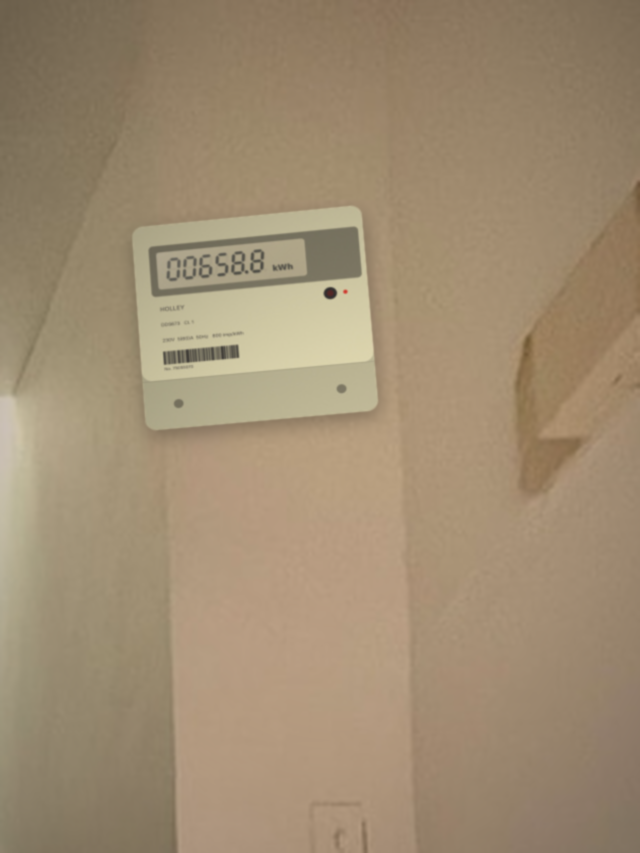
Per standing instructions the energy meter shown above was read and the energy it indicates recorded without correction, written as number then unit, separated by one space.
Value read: 658.8 kWh
